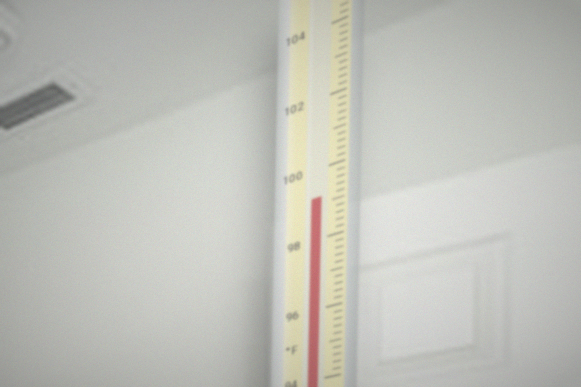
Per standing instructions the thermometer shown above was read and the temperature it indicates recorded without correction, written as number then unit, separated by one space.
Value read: 99.2 °F
